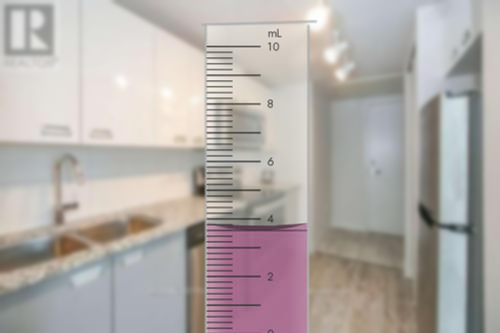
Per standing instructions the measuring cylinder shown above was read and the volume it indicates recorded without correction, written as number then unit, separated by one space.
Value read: 3.6 mL
